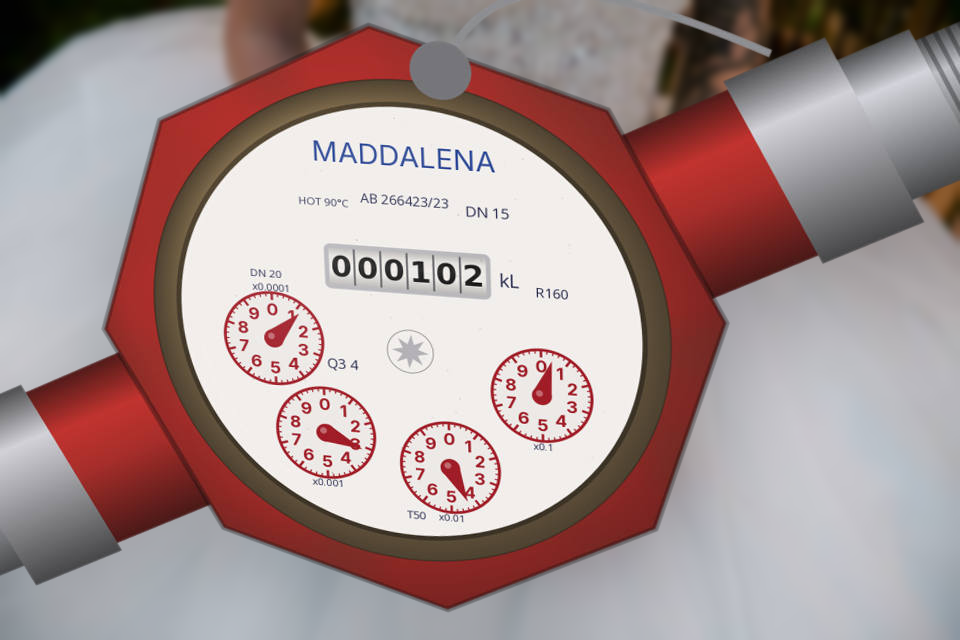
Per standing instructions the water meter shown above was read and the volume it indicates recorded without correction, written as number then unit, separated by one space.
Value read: 102.0431 kL
